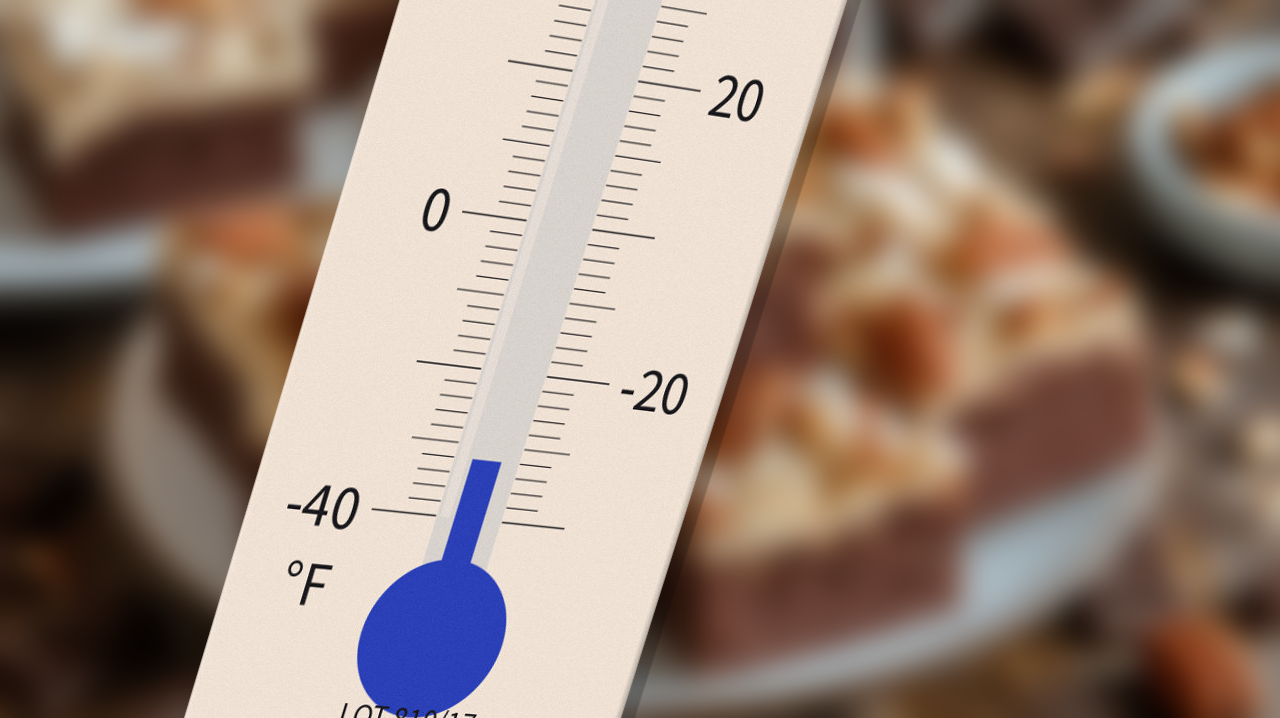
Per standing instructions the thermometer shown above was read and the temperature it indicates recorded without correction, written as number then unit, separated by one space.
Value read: -32 °F
